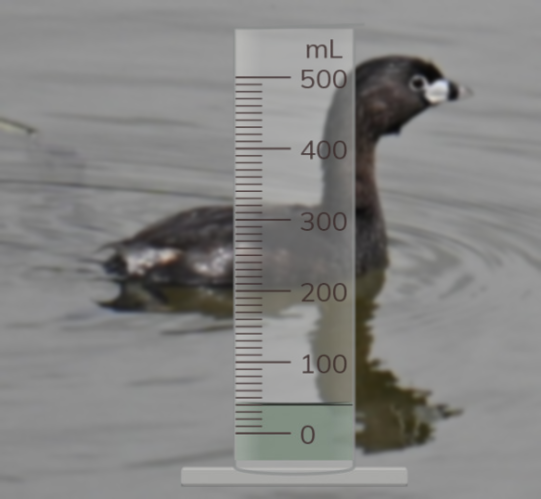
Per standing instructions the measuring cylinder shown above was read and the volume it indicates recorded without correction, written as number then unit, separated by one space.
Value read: 40 mL
